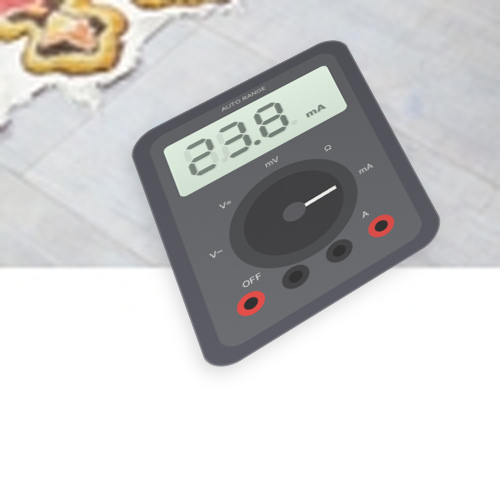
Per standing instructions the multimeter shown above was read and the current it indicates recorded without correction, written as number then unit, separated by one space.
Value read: 23.8 mA
